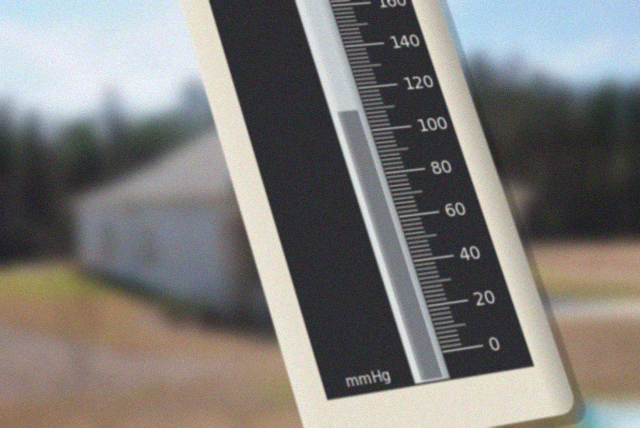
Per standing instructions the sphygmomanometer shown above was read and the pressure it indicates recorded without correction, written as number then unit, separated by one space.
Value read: 110 mmHg
